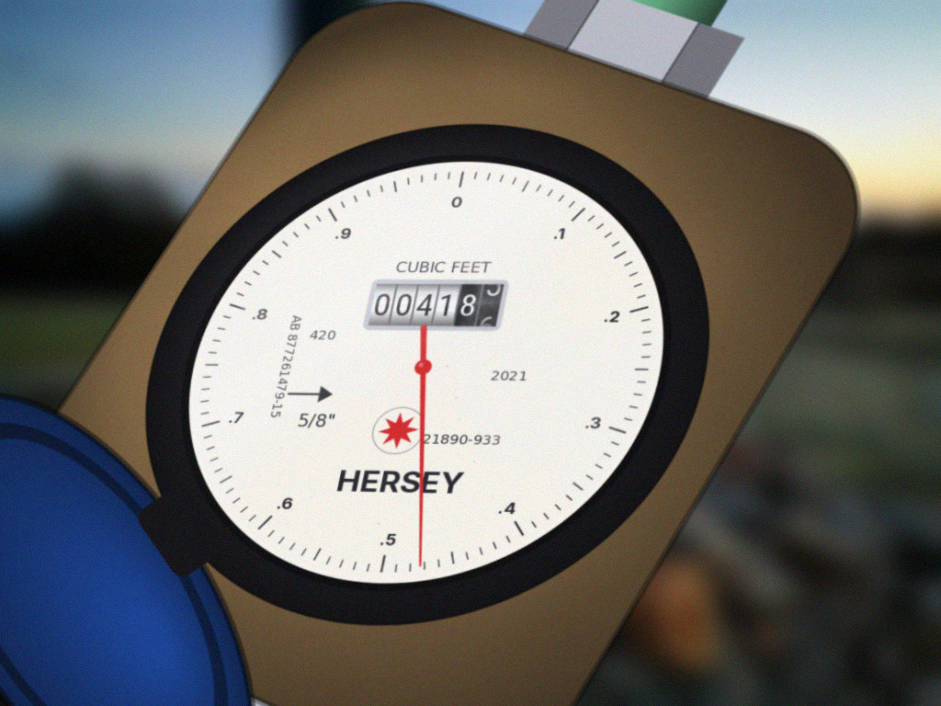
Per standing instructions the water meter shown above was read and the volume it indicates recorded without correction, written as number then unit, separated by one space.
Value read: 4185.47 ft³
